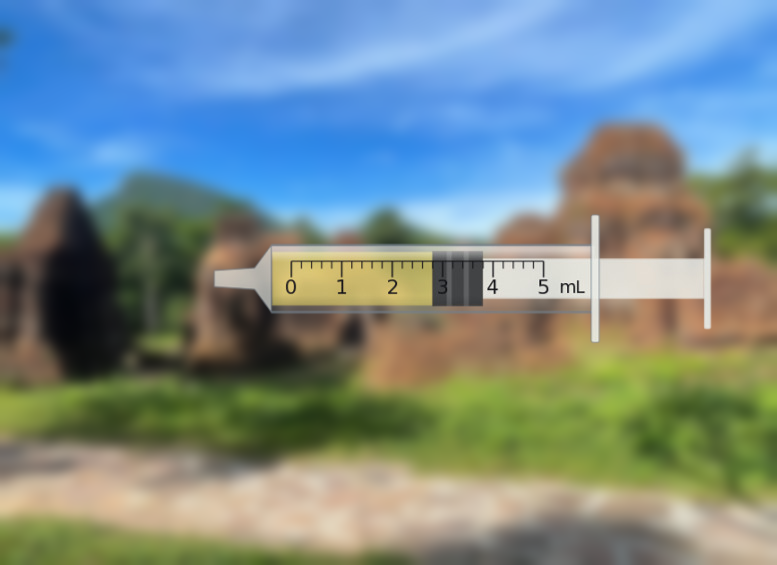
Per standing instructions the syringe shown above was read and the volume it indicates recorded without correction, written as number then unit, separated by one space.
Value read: 2.8 mL
